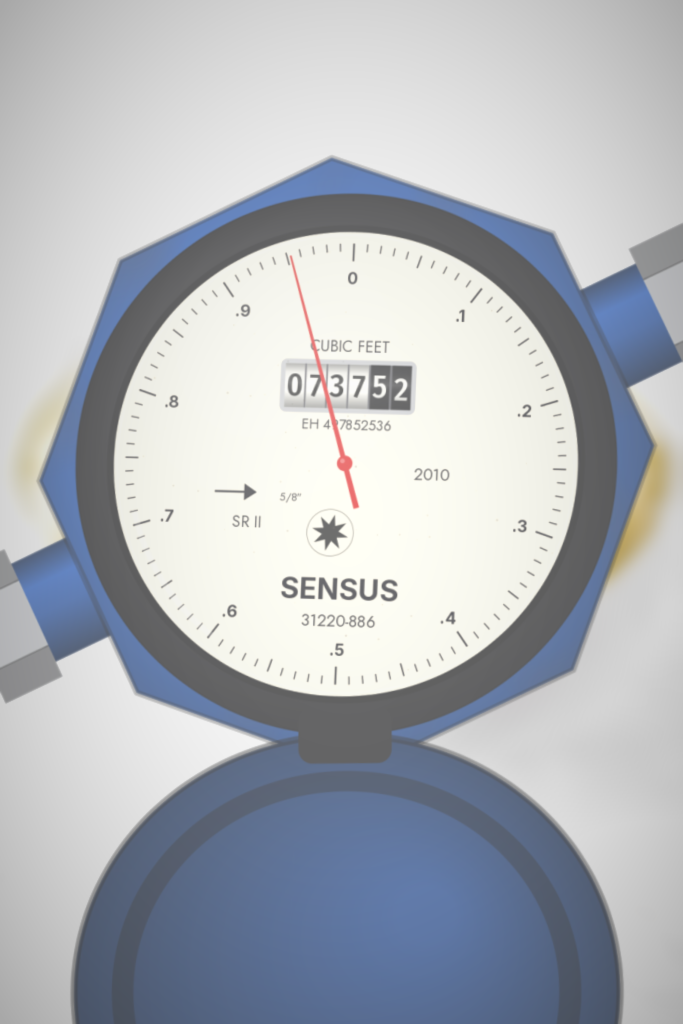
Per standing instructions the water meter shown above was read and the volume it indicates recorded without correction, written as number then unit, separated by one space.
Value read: 73751.95 ft³
